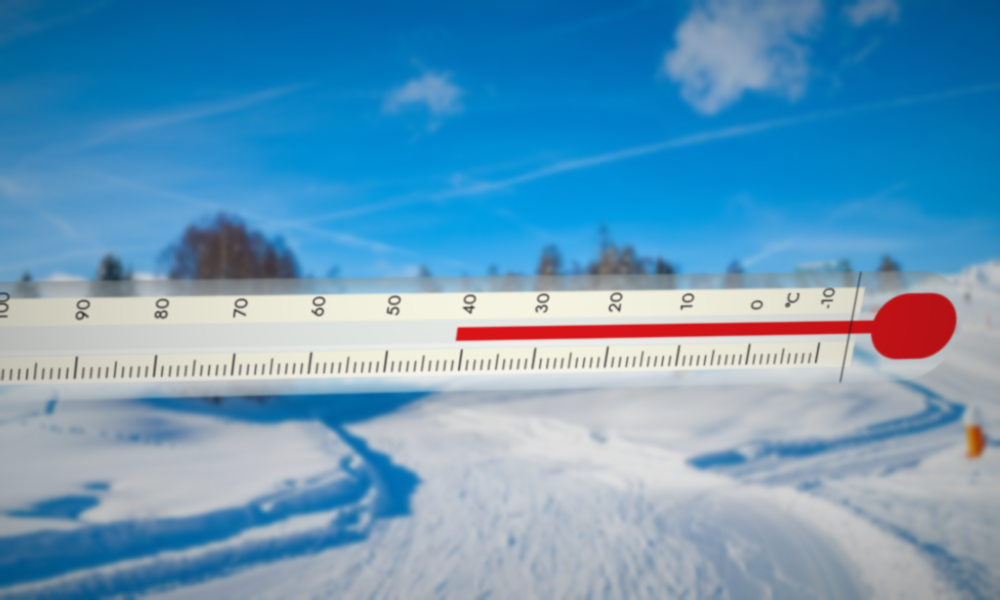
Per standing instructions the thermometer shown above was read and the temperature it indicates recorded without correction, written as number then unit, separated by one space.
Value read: 41 °C
